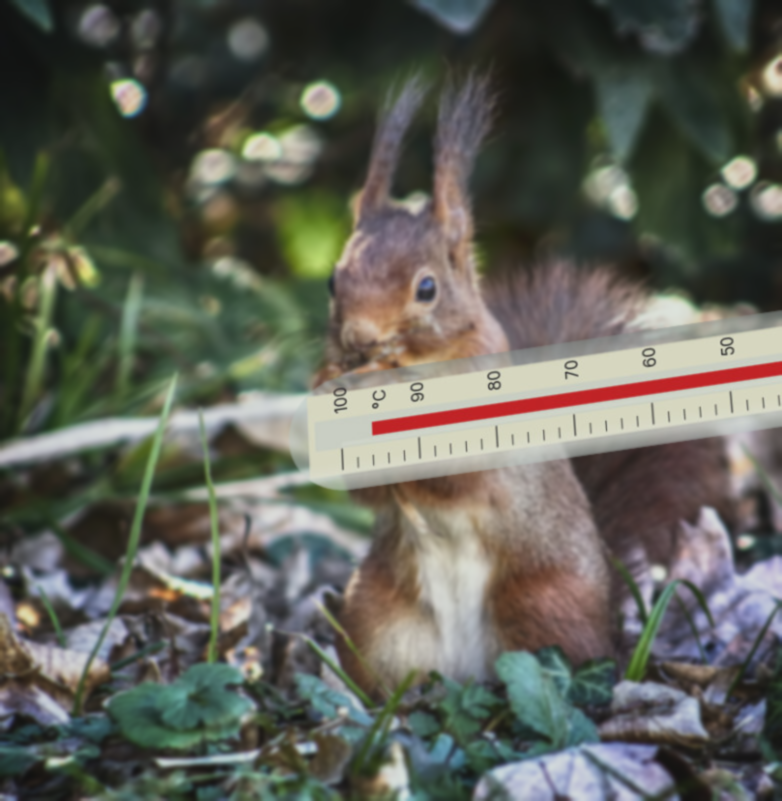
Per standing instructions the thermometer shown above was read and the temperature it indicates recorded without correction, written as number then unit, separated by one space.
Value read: 96 °C
